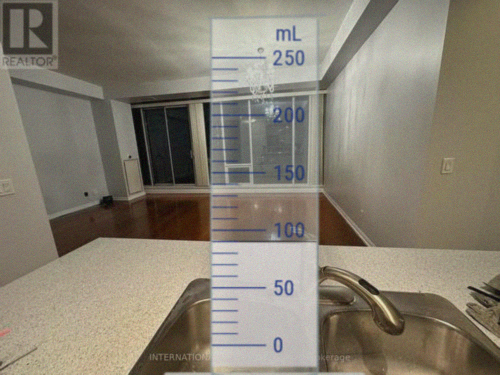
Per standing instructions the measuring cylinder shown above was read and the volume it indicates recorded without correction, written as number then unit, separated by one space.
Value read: 90 mL
